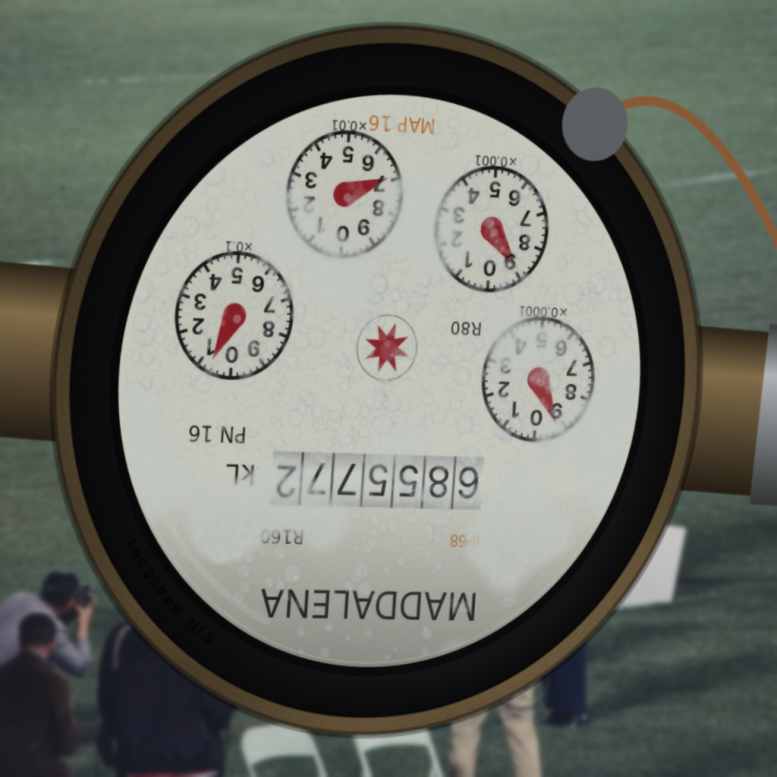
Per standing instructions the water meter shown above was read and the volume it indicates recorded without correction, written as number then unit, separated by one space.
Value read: 6855772.0689 kL
